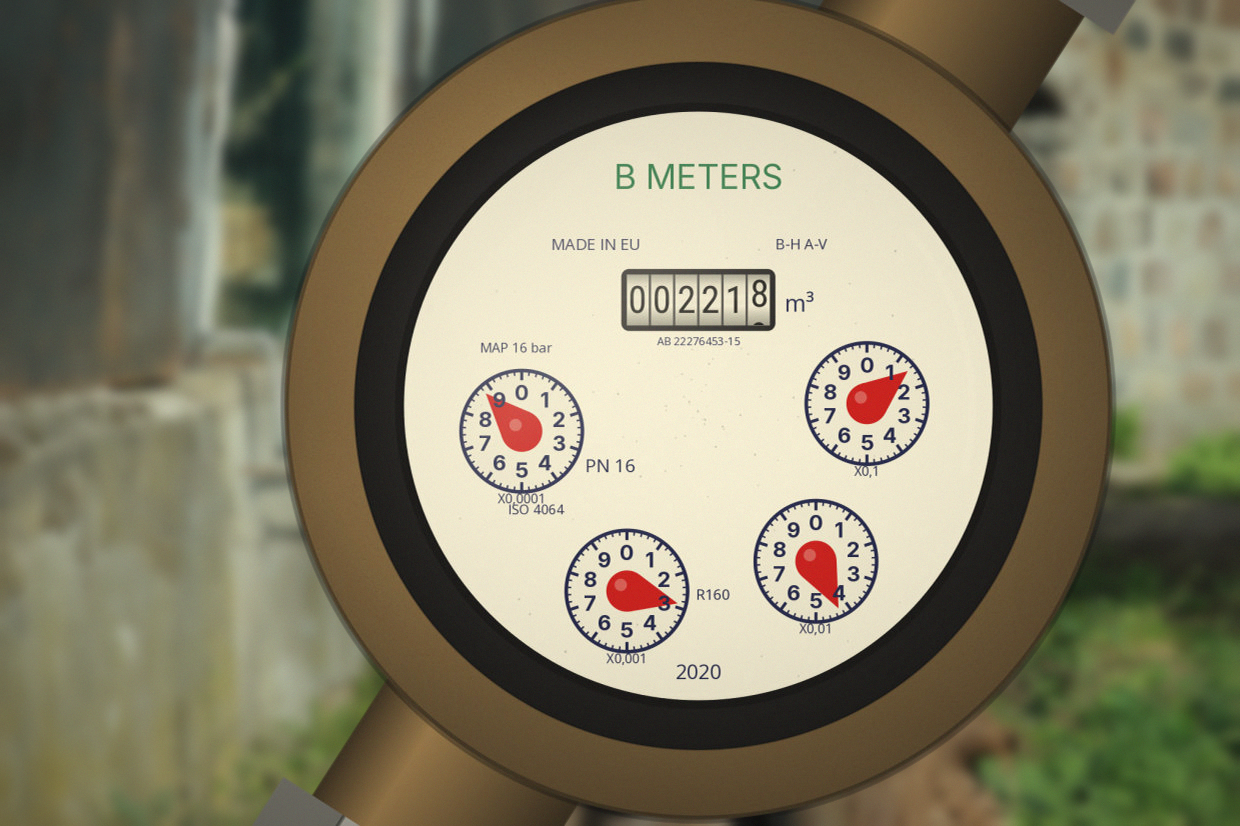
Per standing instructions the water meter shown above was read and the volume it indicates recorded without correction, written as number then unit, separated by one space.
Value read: 2218.1428 m³
